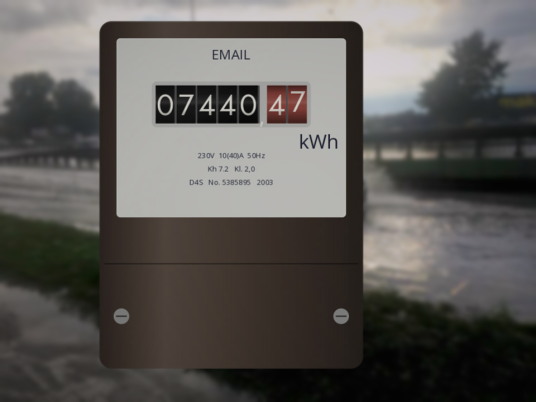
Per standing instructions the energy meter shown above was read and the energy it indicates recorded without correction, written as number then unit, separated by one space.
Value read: 7440.47 kWh
